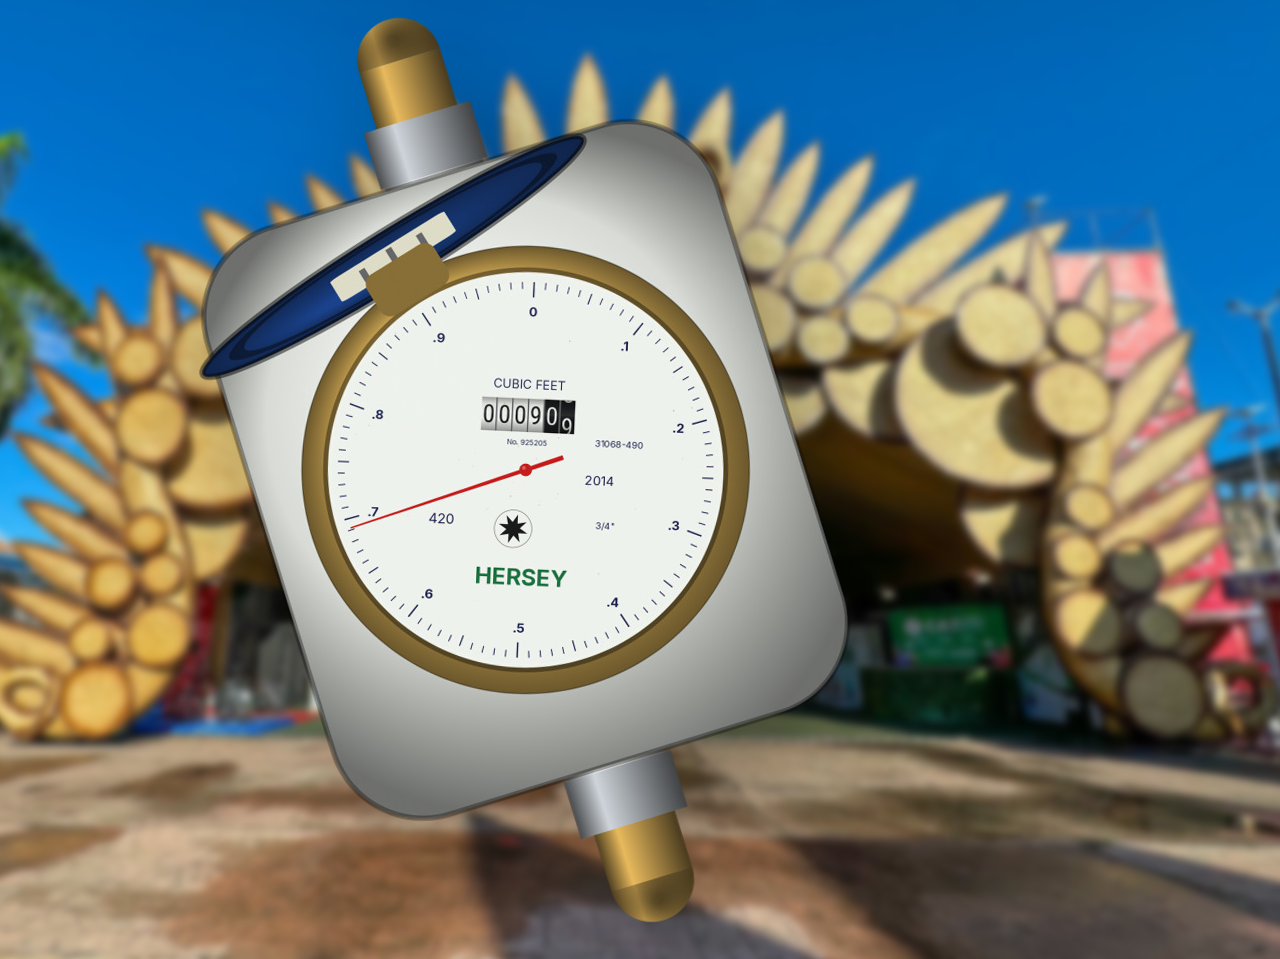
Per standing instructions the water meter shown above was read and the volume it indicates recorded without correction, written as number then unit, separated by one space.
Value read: 908.69 ft³
